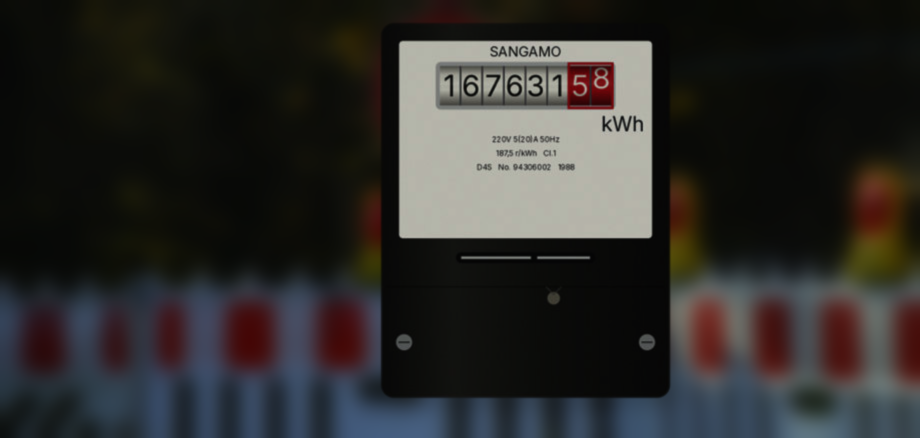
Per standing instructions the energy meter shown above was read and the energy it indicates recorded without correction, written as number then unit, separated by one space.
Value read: 167631.58 kWh
